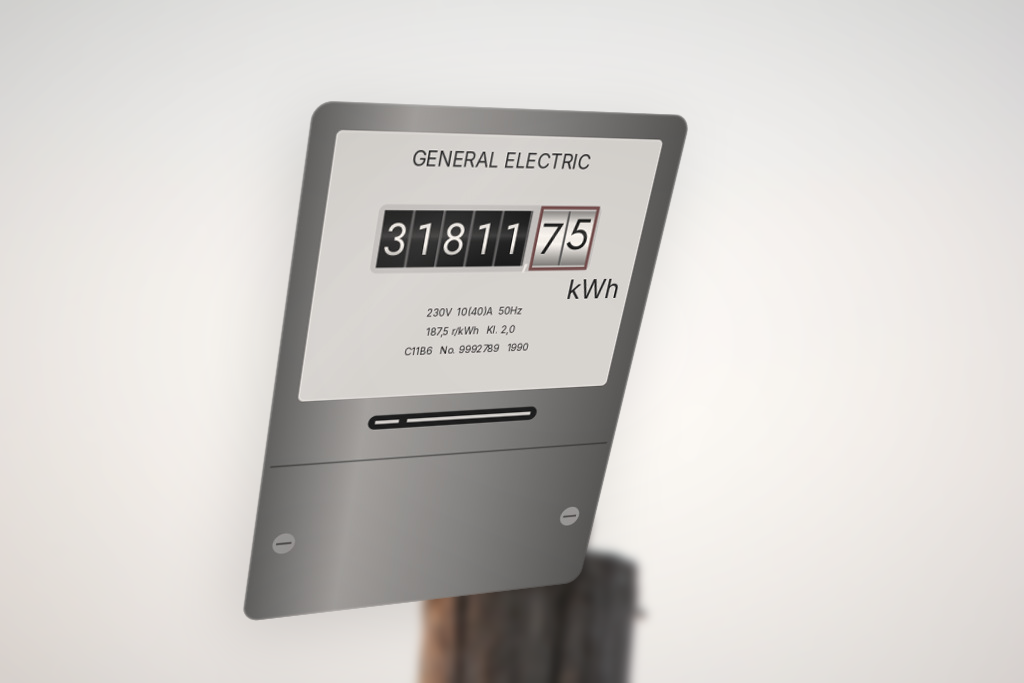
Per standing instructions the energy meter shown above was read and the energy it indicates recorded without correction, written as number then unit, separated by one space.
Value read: 31811.75 kWh
